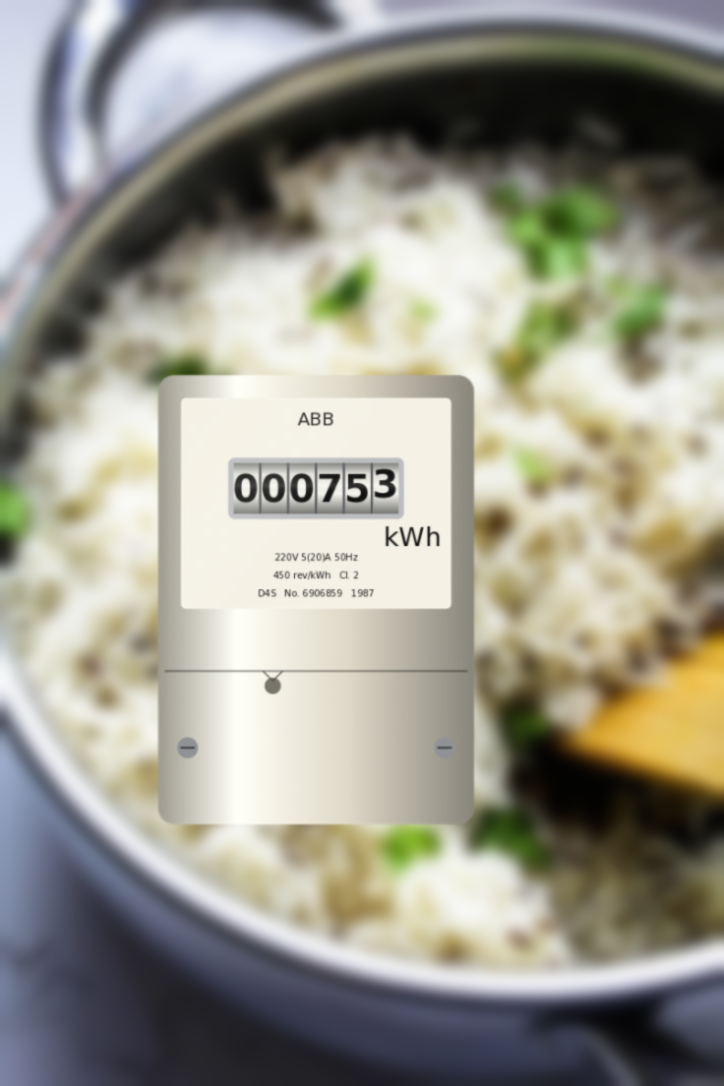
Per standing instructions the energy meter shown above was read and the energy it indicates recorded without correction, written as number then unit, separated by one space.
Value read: 753 kWh
